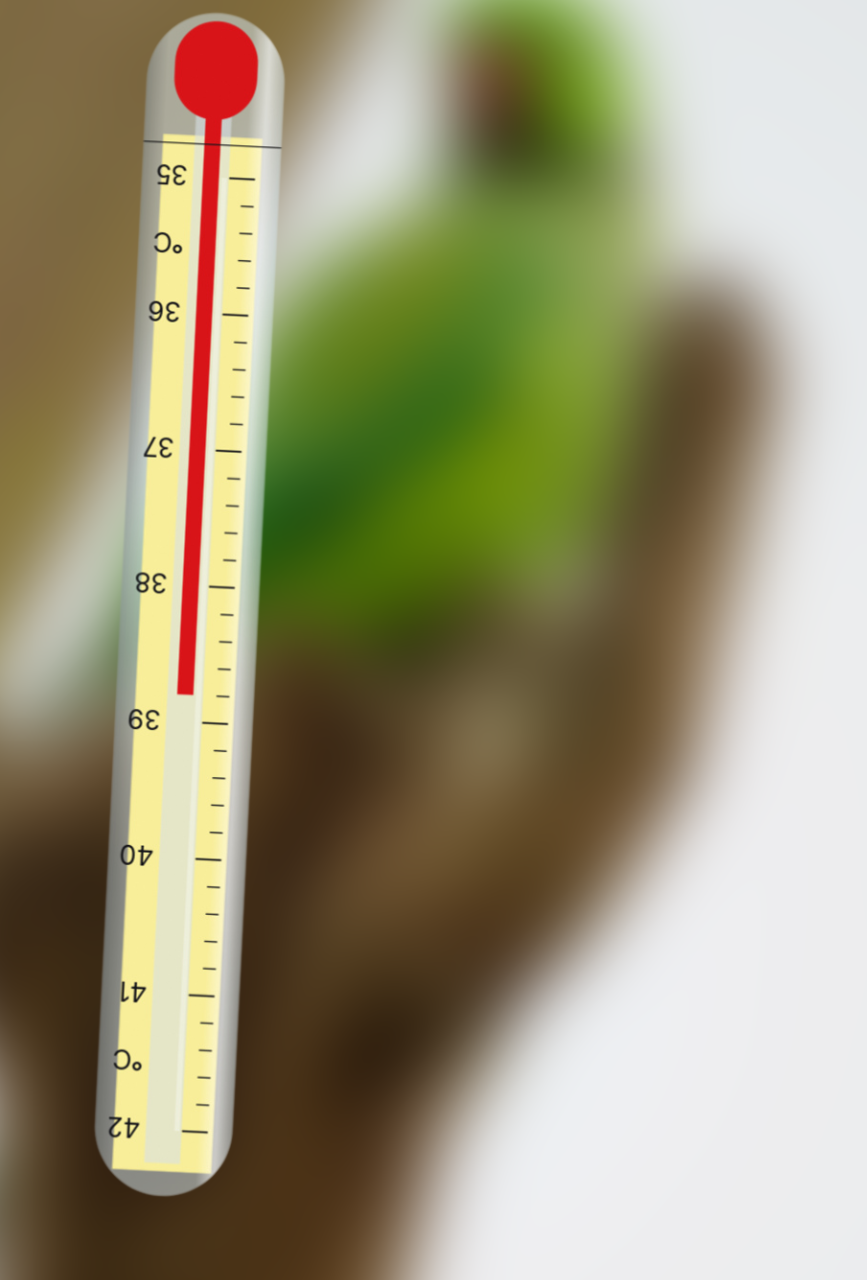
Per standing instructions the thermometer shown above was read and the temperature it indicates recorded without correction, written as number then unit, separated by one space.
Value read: 38.8 °C
